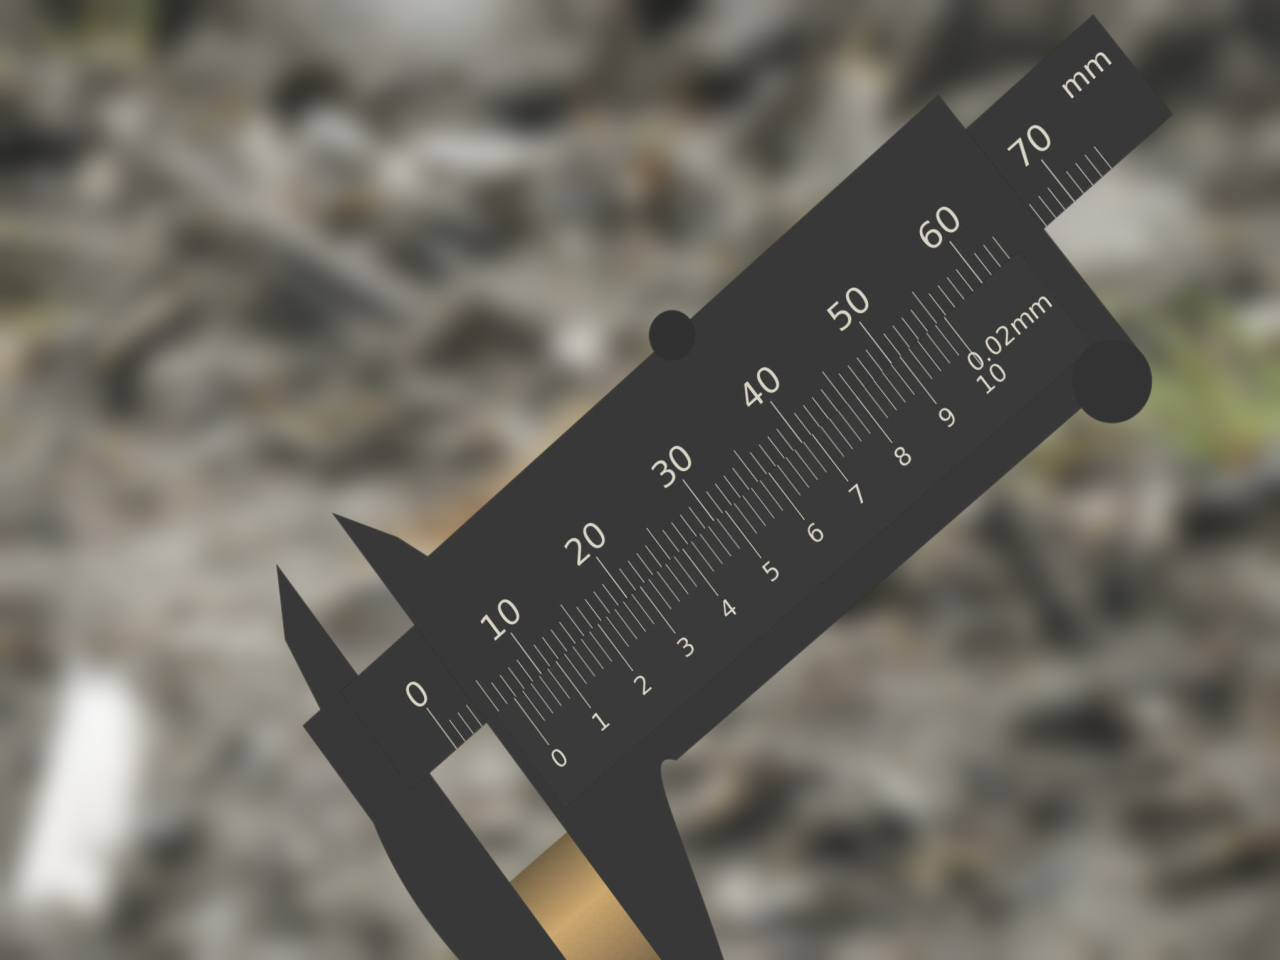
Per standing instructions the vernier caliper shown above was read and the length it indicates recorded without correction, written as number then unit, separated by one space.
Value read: 6.8 mm
